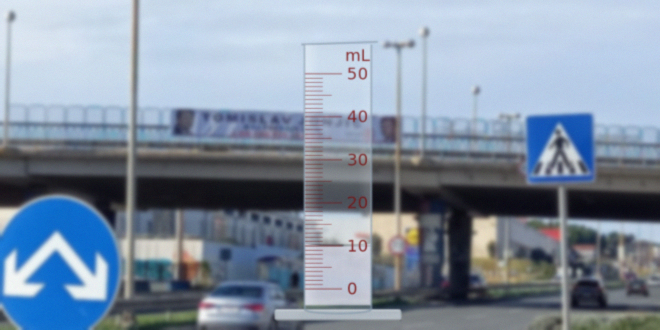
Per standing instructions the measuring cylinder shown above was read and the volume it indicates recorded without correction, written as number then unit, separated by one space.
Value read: 10 mL
